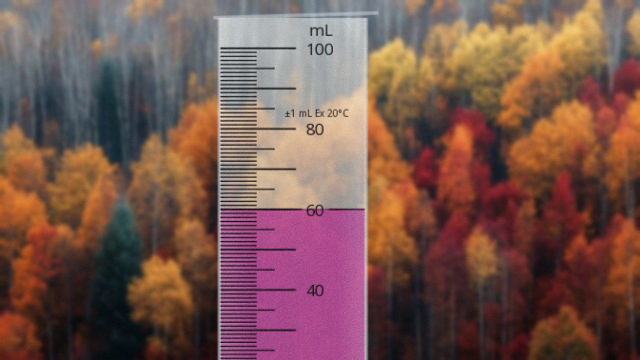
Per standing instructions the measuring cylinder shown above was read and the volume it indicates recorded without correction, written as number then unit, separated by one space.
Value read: 60 mL
